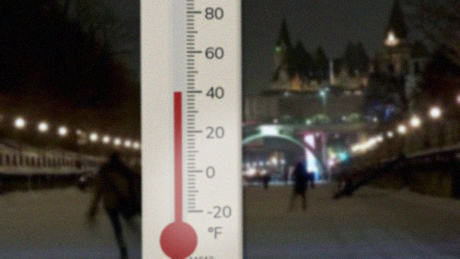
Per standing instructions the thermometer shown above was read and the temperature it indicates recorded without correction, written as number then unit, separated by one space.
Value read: 40 °F
